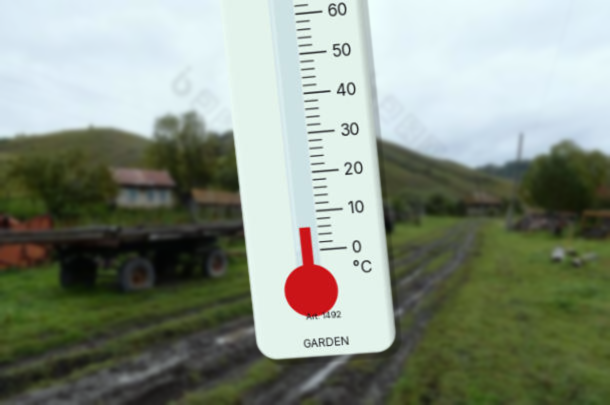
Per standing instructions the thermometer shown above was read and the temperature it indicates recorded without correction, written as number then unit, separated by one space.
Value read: 6 °C
